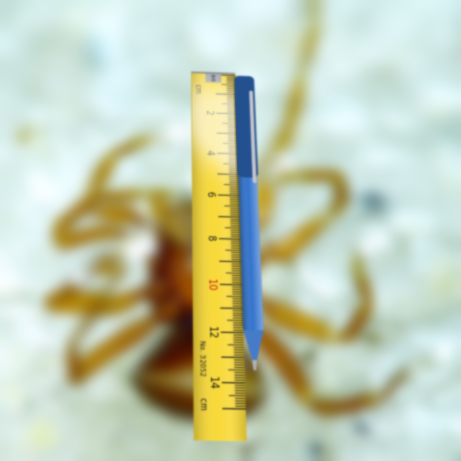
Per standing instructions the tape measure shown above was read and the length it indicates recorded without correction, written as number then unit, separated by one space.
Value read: 13.5 cm
